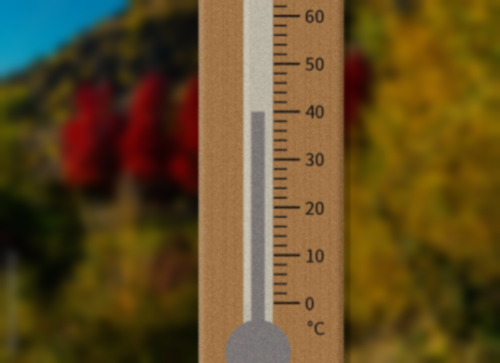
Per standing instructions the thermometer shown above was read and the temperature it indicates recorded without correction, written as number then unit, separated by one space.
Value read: 40 °C
